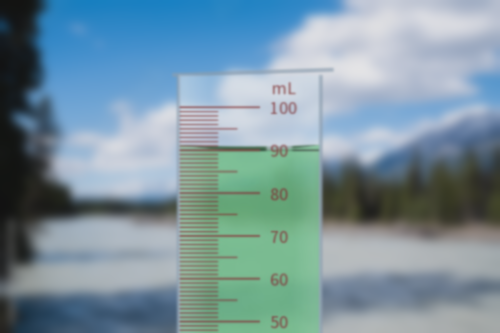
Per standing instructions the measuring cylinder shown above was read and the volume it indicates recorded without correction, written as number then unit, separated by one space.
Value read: 90 mL
